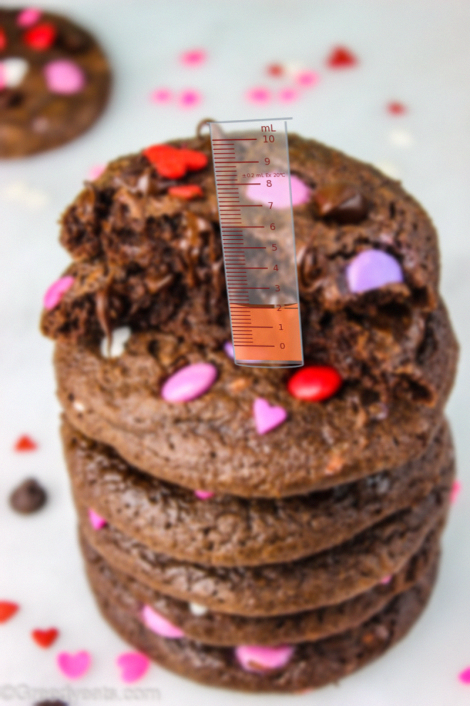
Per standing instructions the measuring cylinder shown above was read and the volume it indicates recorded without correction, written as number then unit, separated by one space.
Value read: 2 mL
